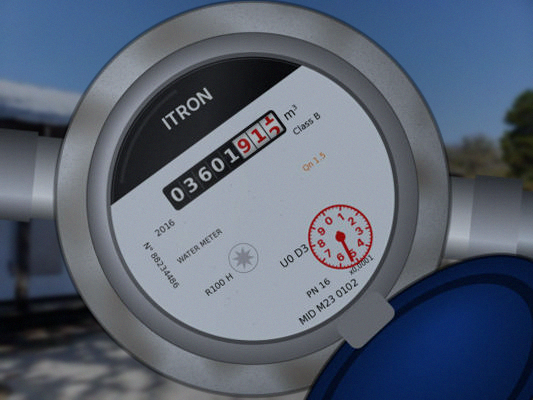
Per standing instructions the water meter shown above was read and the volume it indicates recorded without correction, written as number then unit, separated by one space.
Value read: 3601.9115 m³
